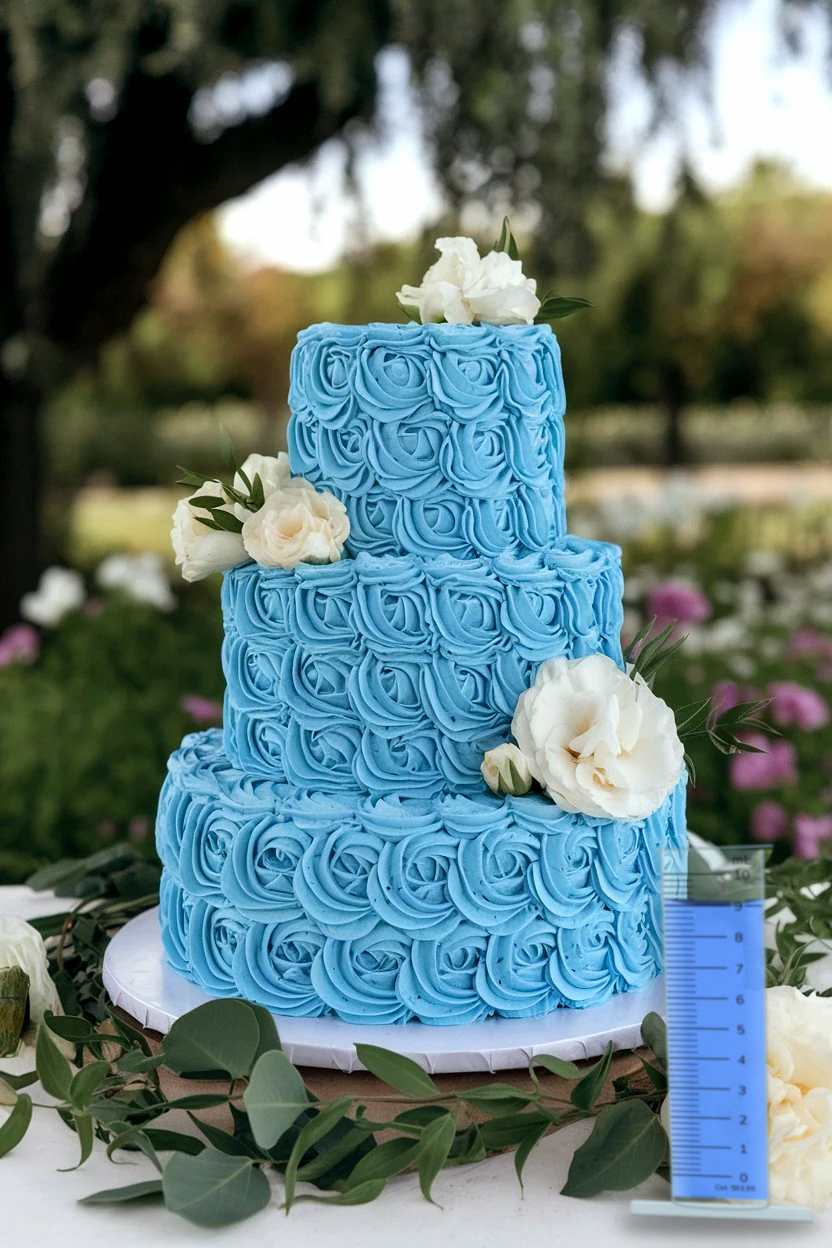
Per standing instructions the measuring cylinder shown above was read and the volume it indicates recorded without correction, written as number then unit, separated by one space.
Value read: 9 mL
